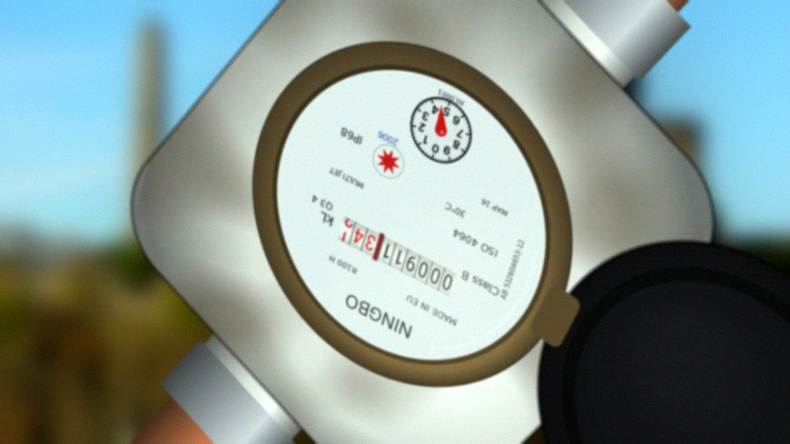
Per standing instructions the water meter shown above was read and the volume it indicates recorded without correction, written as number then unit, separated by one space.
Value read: 911.3414 kL
